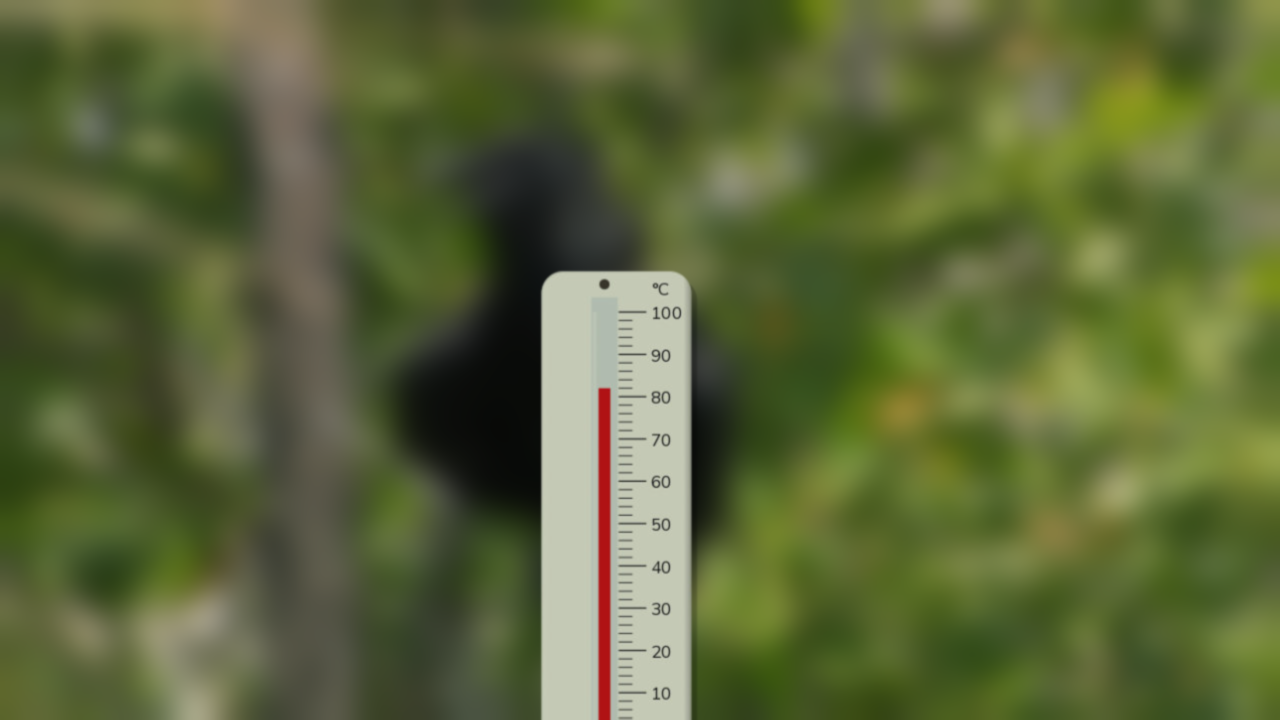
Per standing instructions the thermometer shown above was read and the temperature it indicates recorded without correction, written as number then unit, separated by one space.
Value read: 82 °C
